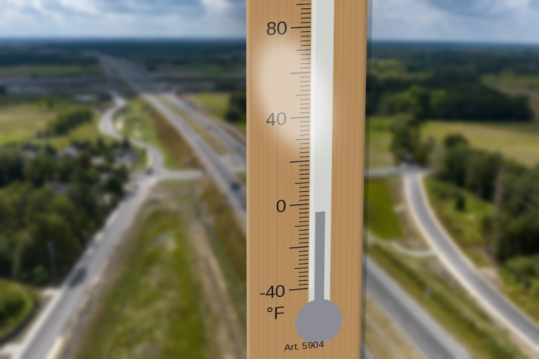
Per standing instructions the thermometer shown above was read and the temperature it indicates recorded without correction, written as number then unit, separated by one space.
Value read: -4 °F
